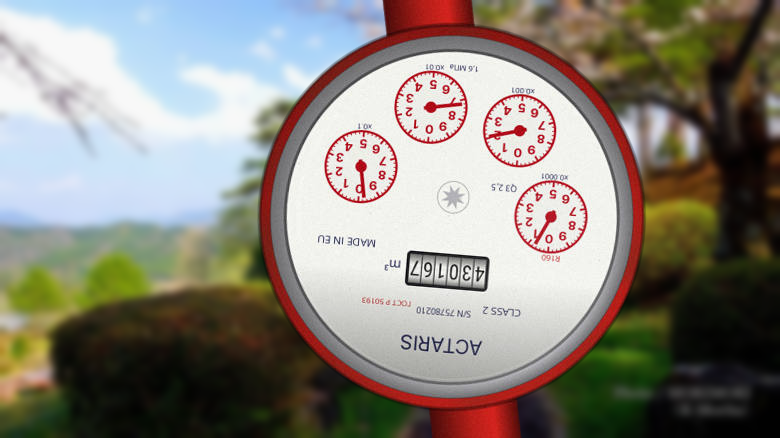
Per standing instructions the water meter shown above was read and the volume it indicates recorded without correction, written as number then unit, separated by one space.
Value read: 430166.9720 m³
